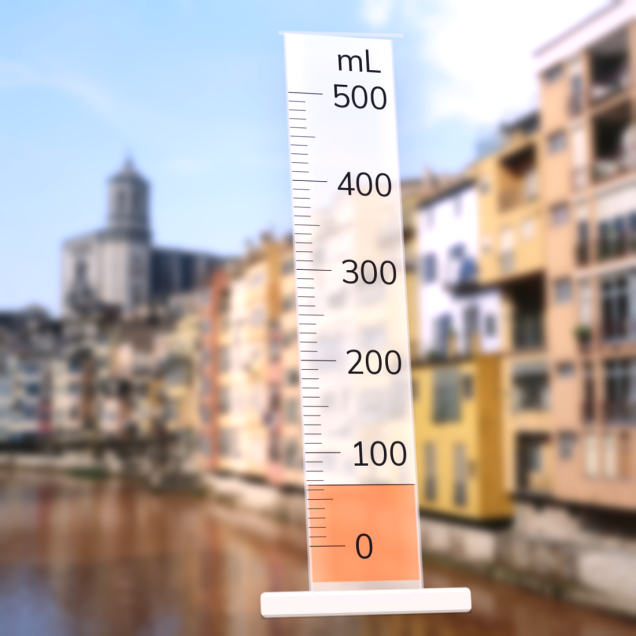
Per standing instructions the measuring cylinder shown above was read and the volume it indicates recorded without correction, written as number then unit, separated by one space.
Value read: 65 mL
